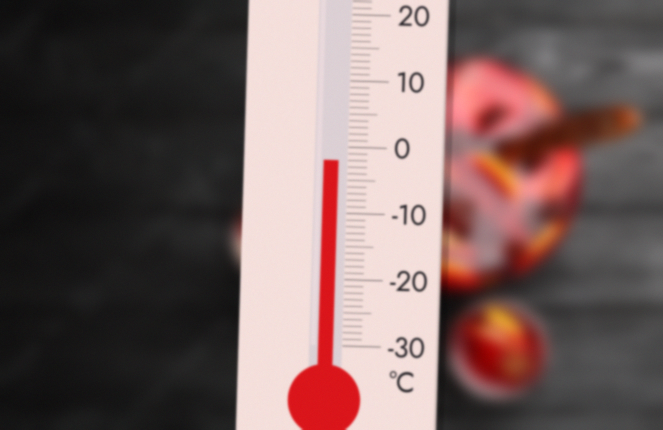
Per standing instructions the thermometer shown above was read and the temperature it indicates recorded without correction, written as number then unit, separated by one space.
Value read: -2 °C
